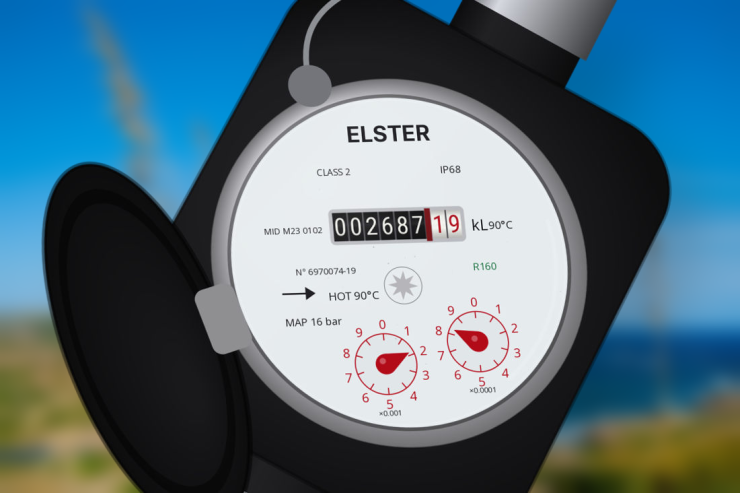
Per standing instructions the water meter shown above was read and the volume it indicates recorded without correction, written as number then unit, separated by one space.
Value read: 2687.1918 kL
